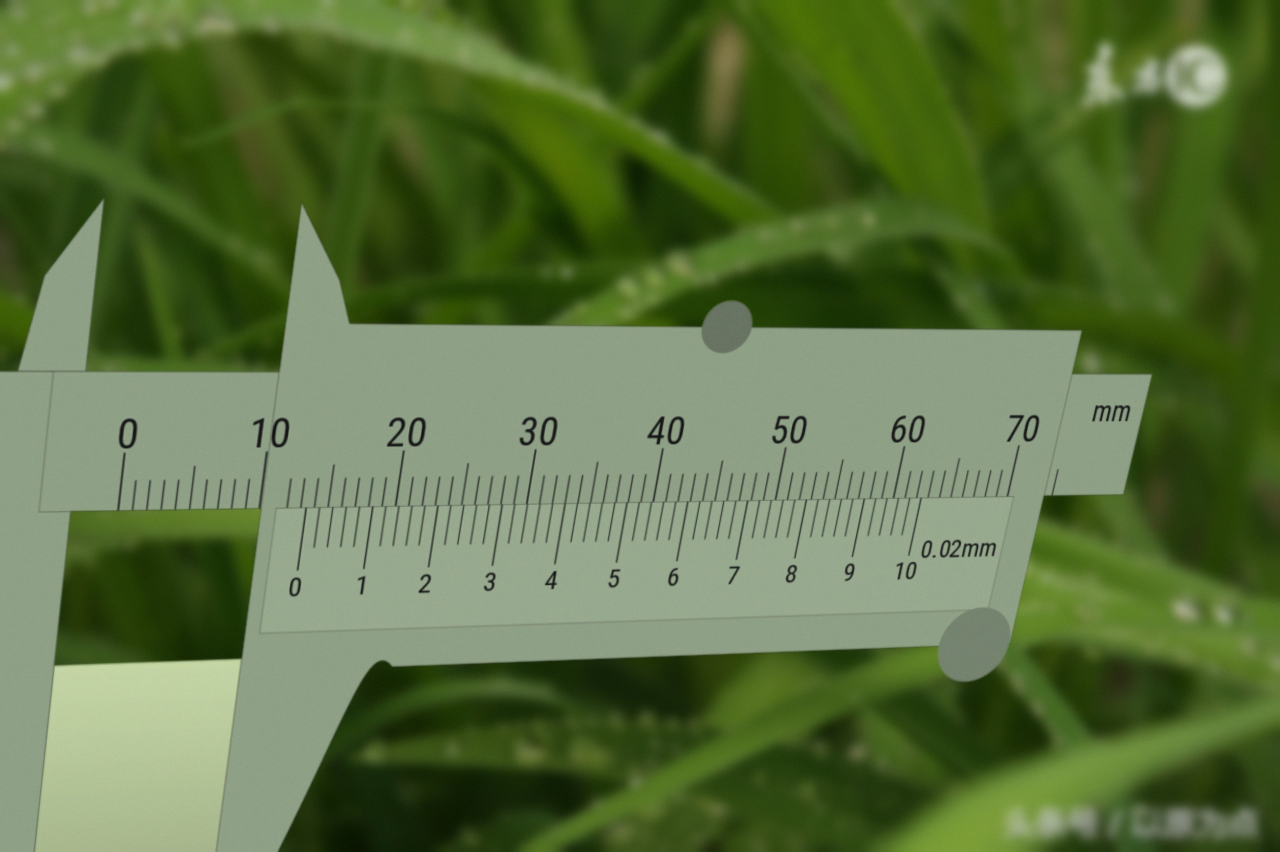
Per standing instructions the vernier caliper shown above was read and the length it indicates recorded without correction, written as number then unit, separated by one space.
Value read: 13.4 mm
